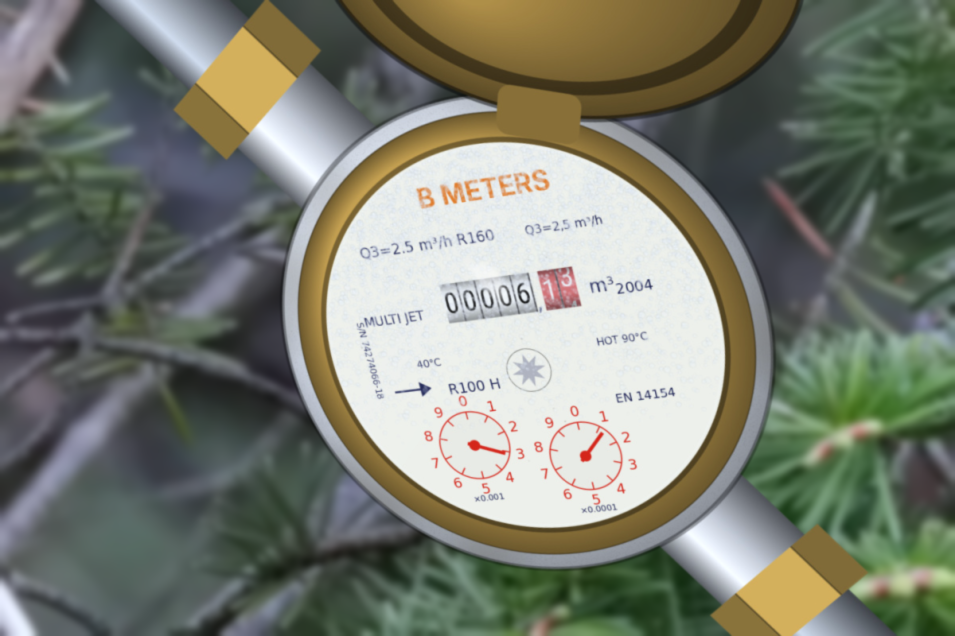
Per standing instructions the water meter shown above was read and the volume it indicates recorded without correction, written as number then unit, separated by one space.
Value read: 6.1331 m³
